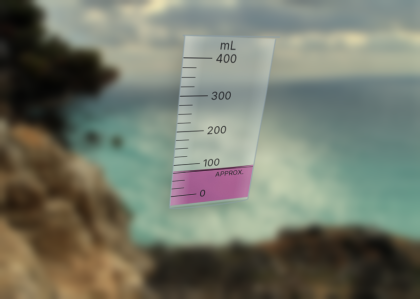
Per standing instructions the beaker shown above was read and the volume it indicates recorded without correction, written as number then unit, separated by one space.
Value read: 75 mL
